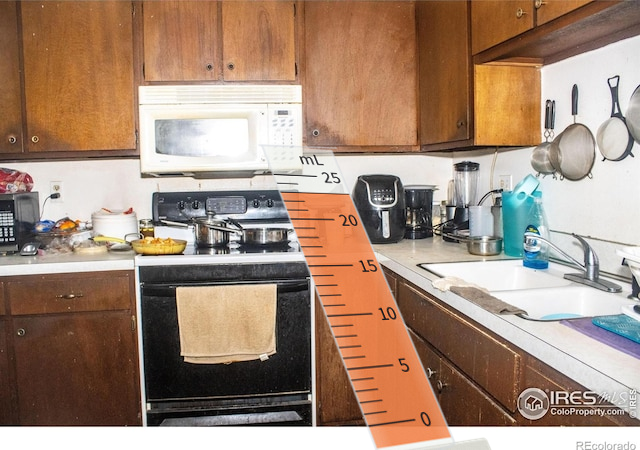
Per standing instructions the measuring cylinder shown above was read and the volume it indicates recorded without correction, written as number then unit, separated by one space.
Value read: 23 mL
